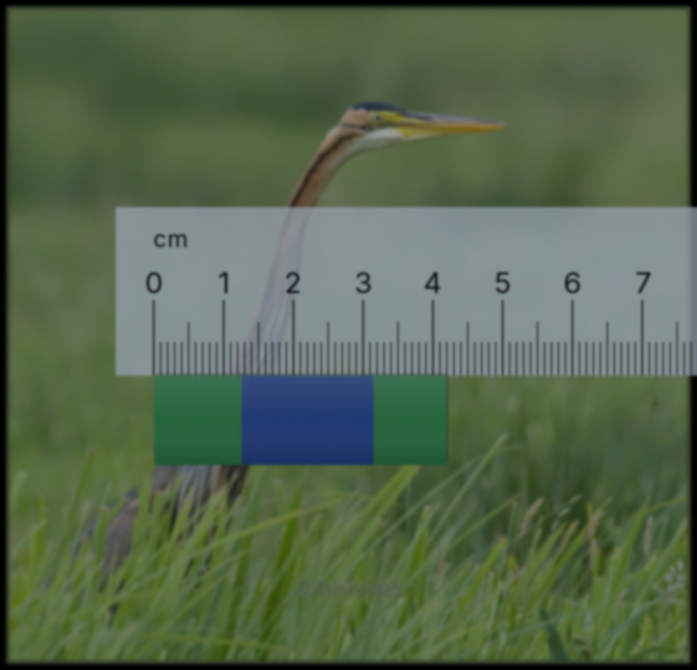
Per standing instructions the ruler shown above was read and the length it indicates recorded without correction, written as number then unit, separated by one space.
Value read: 4.2 cm
